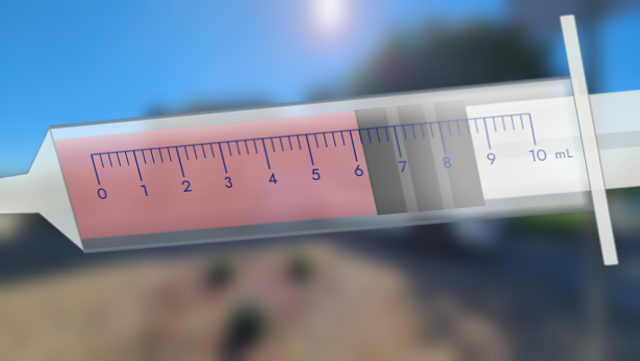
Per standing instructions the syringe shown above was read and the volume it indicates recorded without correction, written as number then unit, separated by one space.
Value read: 6.2 mL
